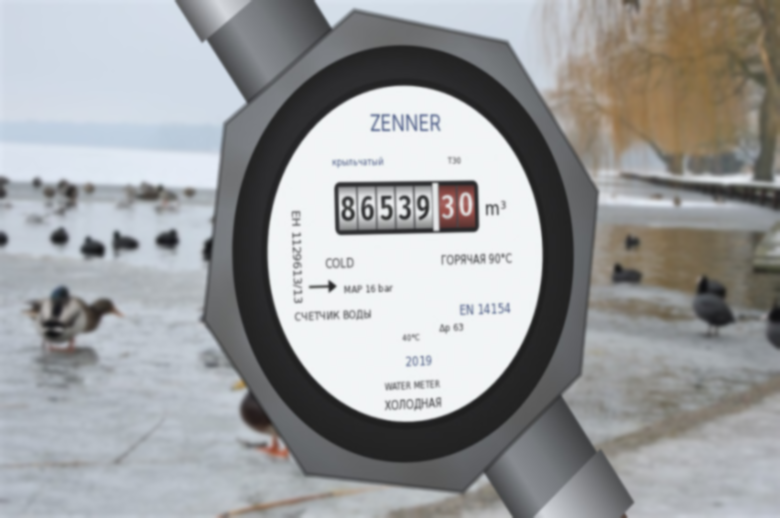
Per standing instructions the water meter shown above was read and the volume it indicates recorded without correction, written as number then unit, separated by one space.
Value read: 86539.30 m³
